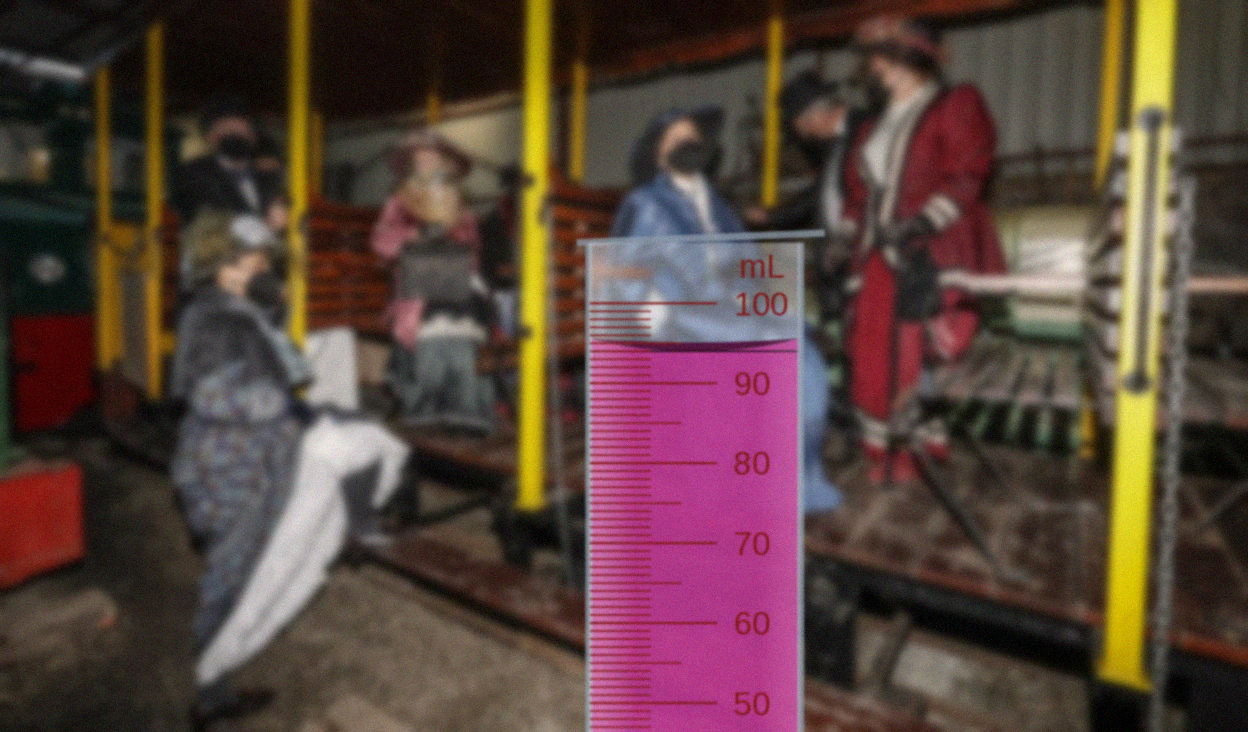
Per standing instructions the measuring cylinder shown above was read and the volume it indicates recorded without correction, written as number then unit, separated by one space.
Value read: 94 mL
